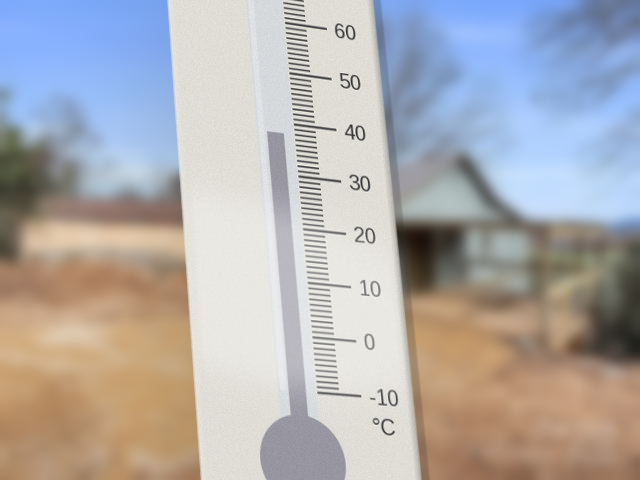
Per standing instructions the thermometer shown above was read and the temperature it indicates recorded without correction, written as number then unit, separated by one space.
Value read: 38 °C
